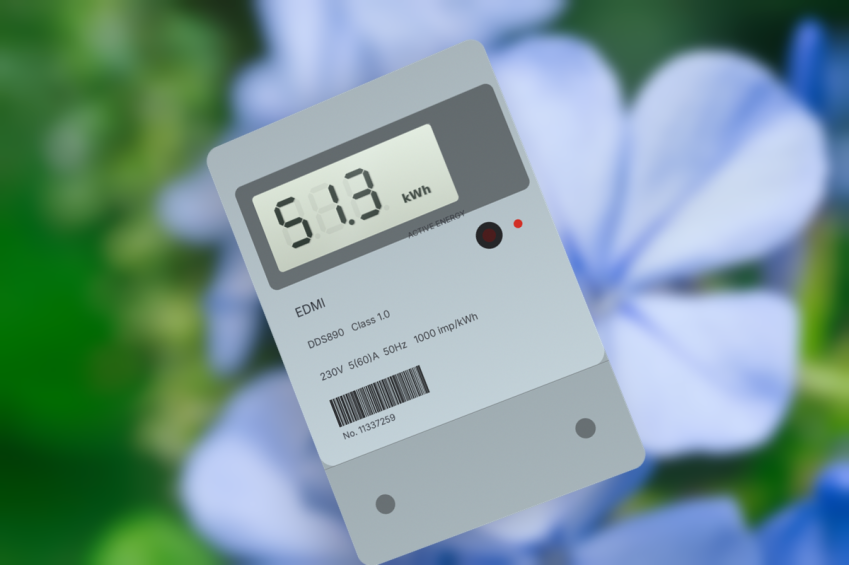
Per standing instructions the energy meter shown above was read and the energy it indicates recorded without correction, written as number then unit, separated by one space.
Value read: 51.3 kWh
